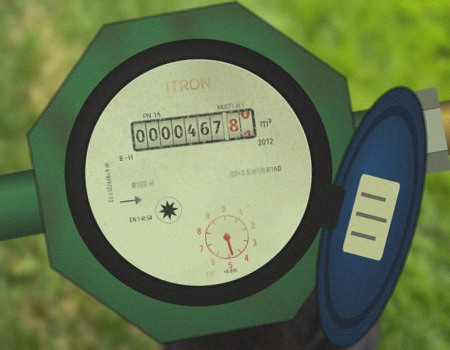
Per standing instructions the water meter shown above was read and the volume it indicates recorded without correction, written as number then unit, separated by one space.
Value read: 467.804 m³
